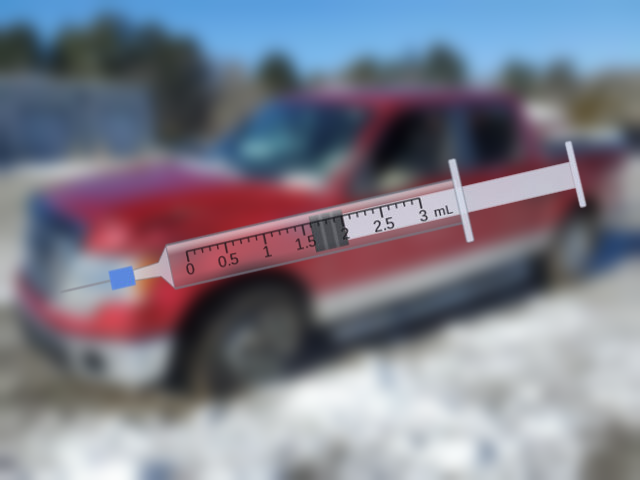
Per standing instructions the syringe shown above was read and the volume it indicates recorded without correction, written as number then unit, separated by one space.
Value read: 1.6 mL
